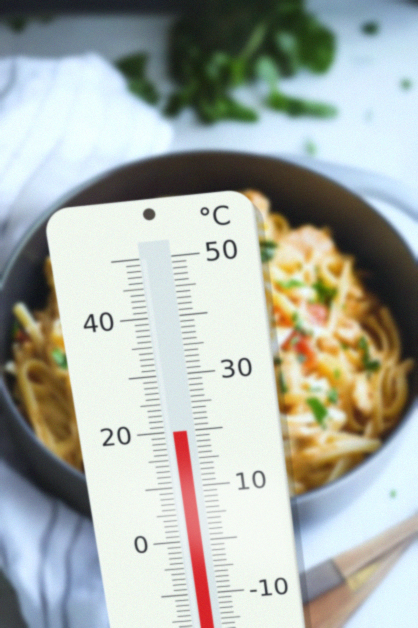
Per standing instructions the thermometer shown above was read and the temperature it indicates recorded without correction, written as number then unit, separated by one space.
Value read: 20 °C
